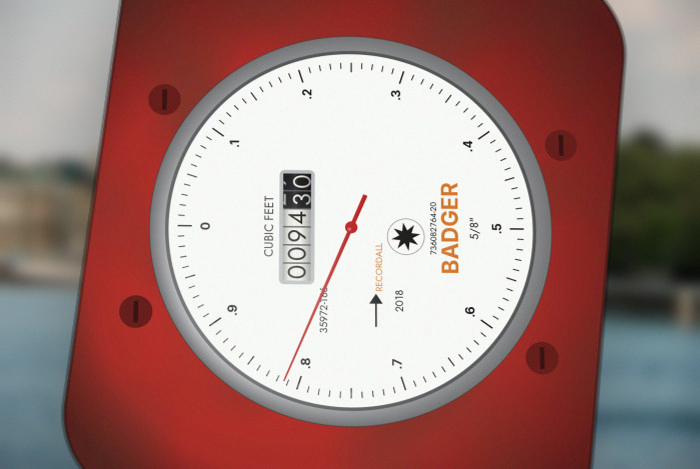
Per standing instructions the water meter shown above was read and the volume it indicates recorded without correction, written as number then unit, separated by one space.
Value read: 9429.81 ft³
